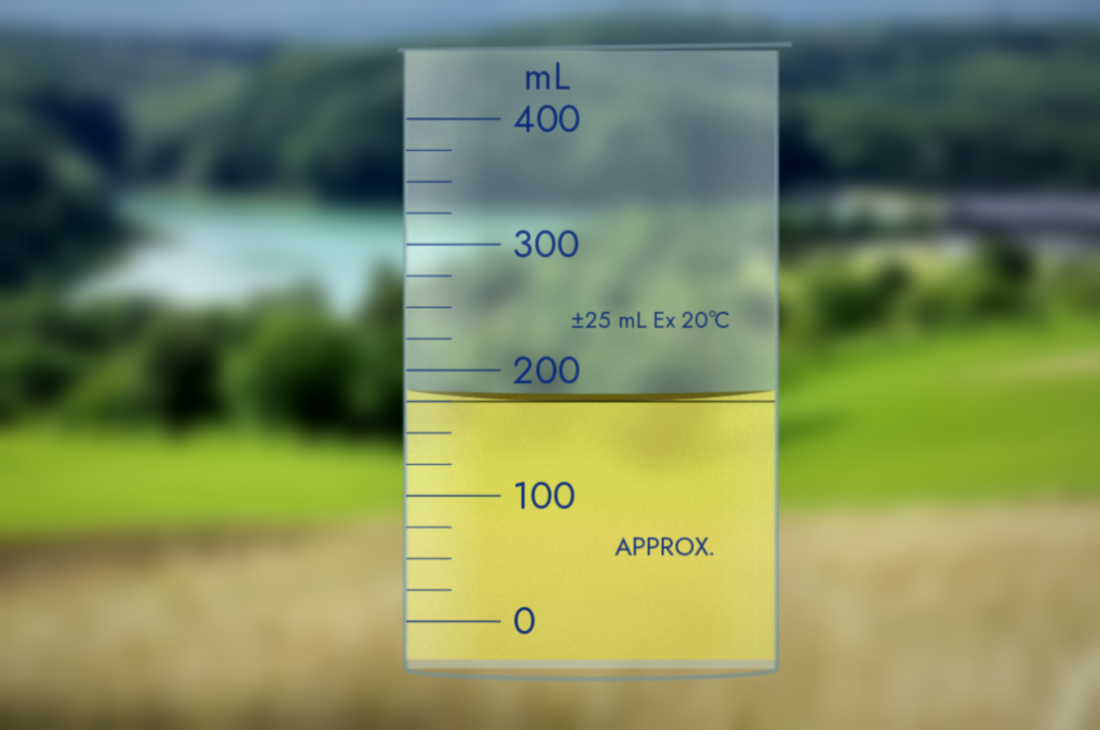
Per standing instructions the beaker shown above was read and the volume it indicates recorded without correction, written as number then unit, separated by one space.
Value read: 175 mL
